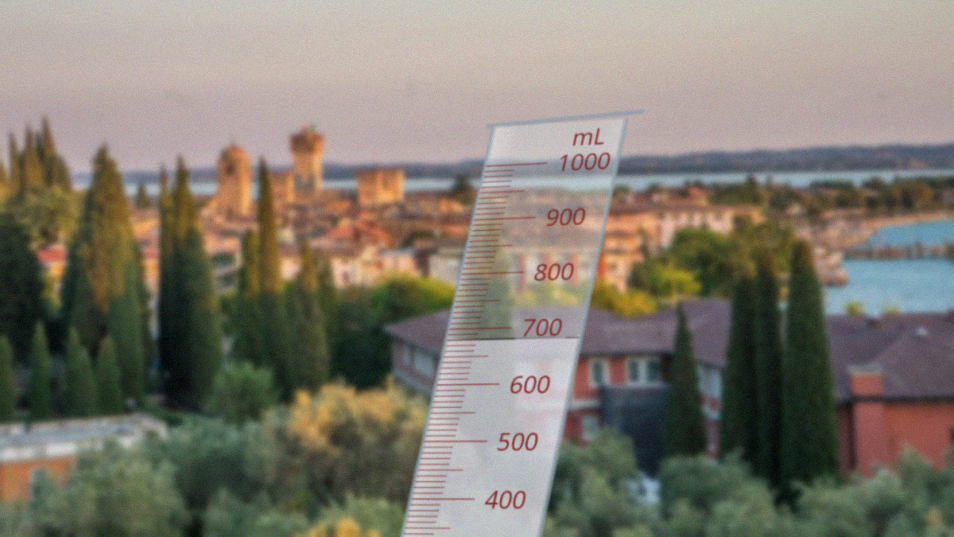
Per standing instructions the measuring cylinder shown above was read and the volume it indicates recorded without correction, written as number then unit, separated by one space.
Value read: 680 mL
